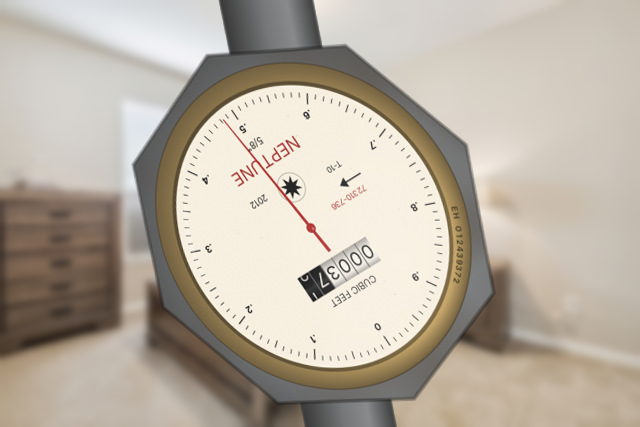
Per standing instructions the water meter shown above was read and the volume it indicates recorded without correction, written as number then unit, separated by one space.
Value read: 371.48 ft³
